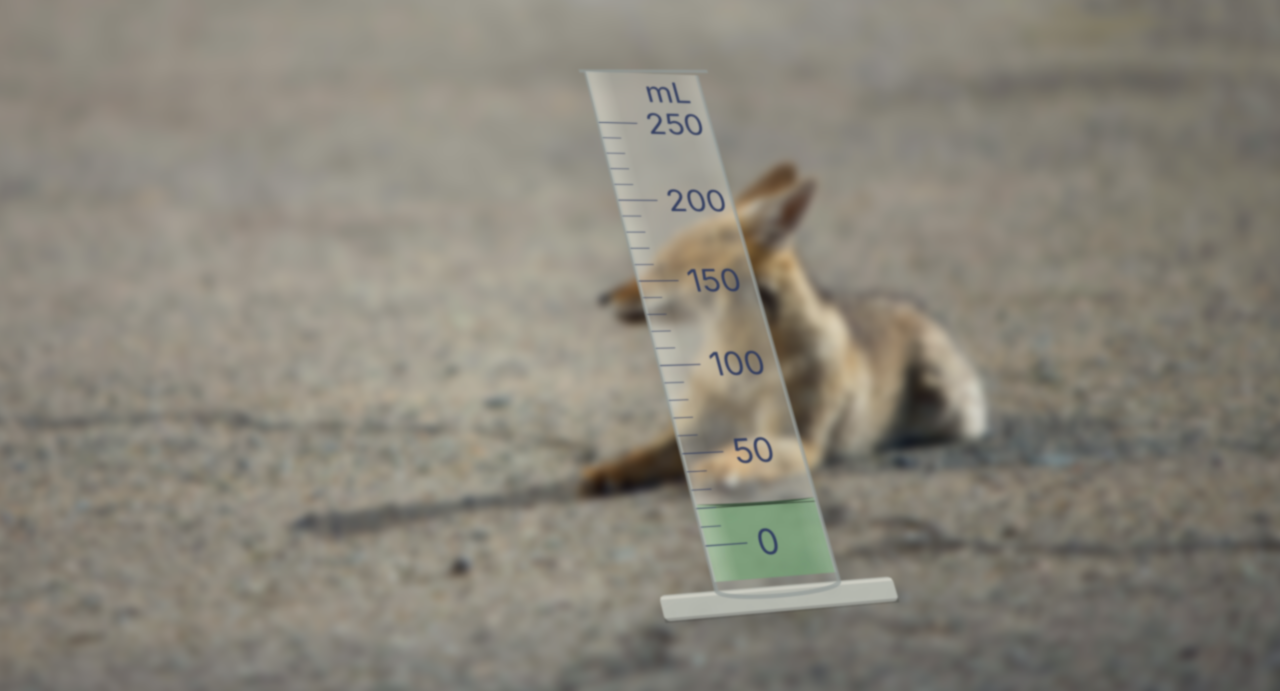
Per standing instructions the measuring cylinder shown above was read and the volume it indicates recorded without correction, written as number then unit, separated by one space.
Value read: 20 mL
